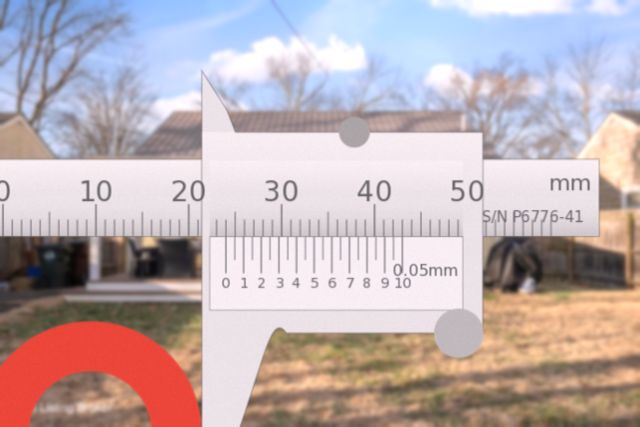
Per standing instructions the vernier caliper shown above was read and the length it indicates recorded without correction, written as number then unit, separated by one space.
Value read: 24.0 mm
